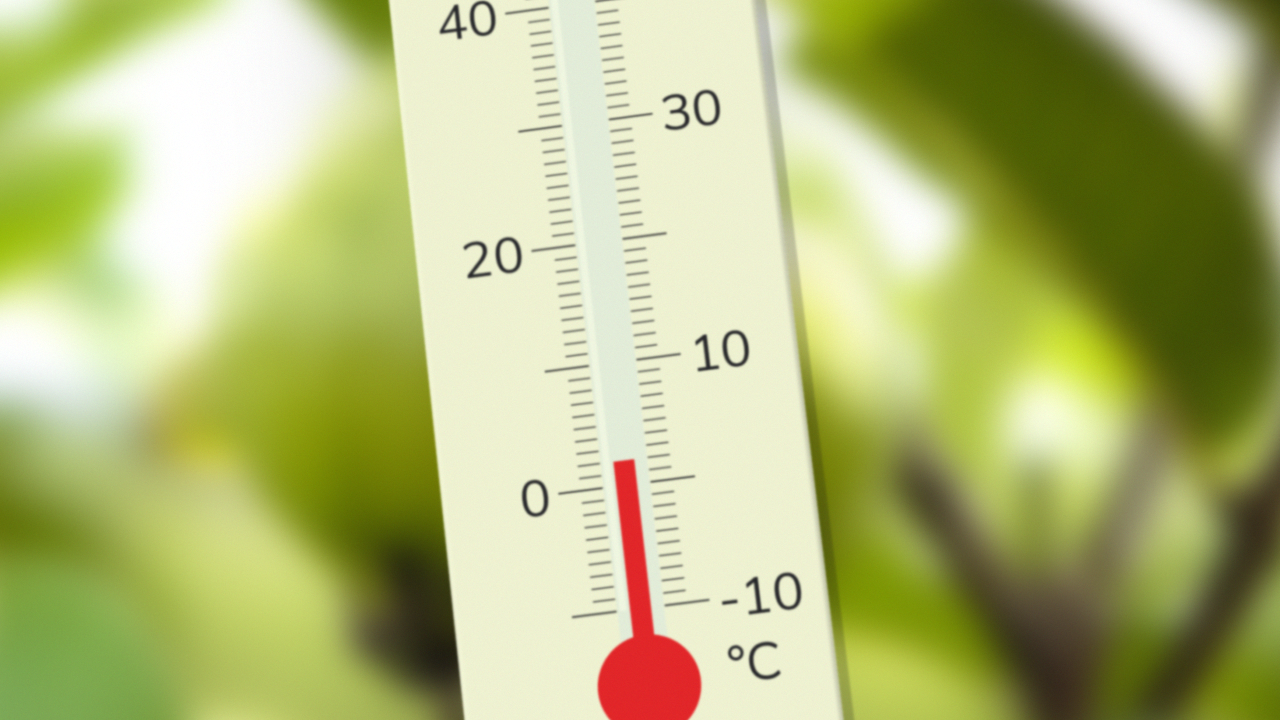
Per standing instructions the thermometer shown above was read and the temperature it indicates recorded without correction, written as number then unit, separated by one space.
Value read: 2 °C
